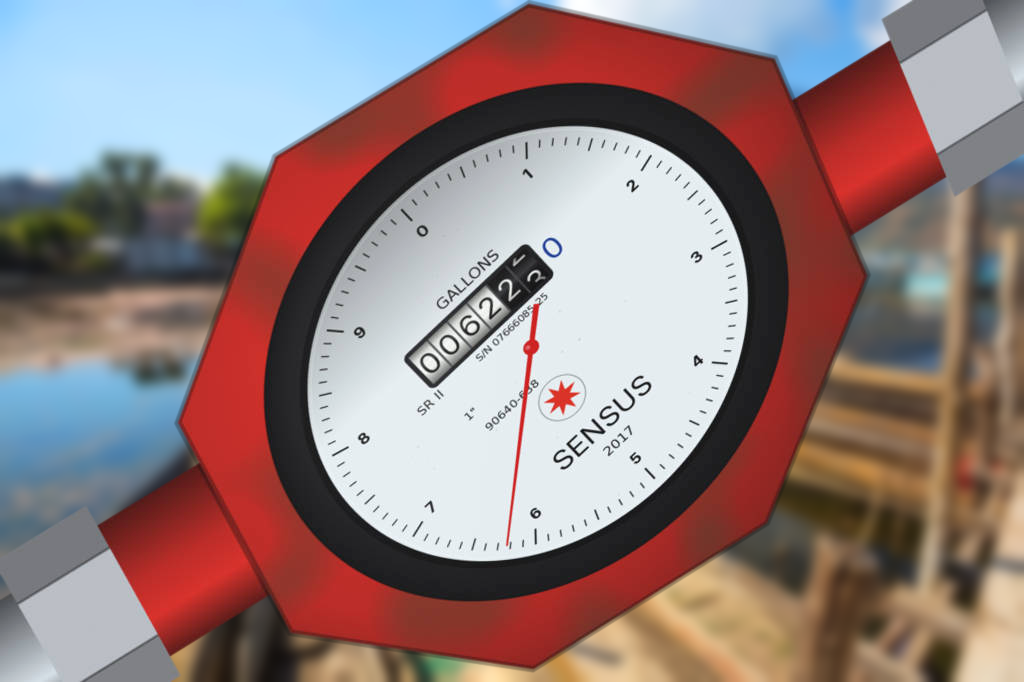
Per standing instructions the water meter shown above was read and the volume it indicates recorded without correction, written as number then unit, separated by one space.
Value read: 62226.2 gal
